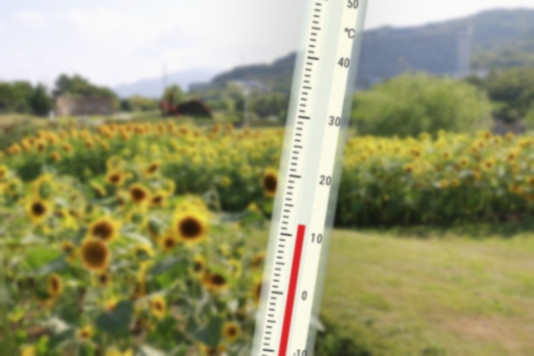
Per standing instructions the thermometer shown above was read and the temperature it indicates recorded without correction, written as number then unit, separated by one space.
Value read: 12 °C
